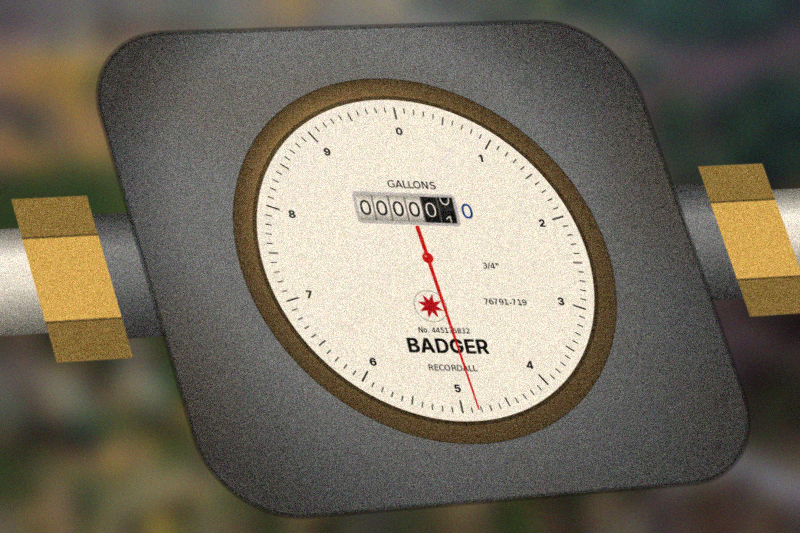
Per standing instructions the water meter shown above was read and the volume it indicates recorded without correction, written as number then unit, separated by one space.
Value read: 4.8 gal
